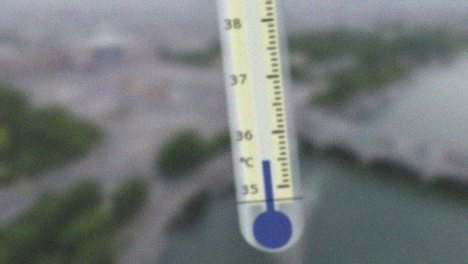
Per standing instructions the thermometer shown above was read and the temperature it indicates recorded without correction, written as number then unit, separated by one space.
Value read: 35.5 °C
